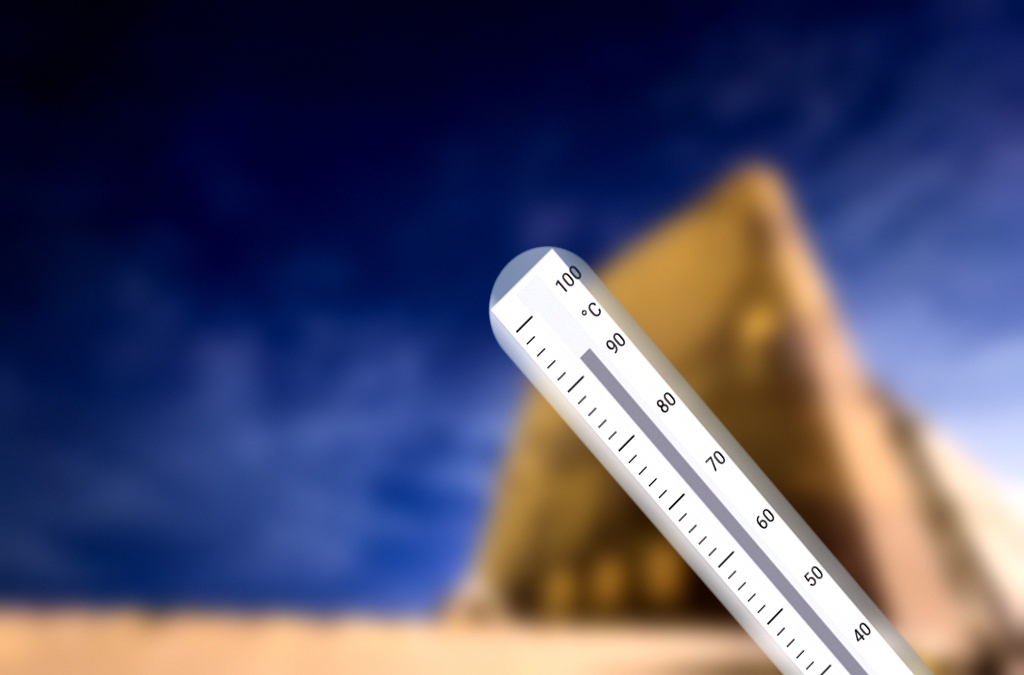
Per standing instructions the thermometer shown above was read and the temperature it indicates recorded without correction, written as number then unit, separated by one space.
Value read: 92 °C
